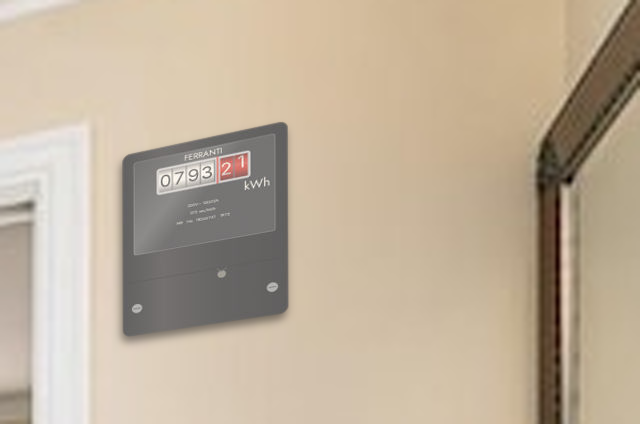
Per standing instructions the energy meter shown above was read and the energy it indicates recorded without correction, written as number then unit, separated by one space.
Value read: 793.21 kWh
